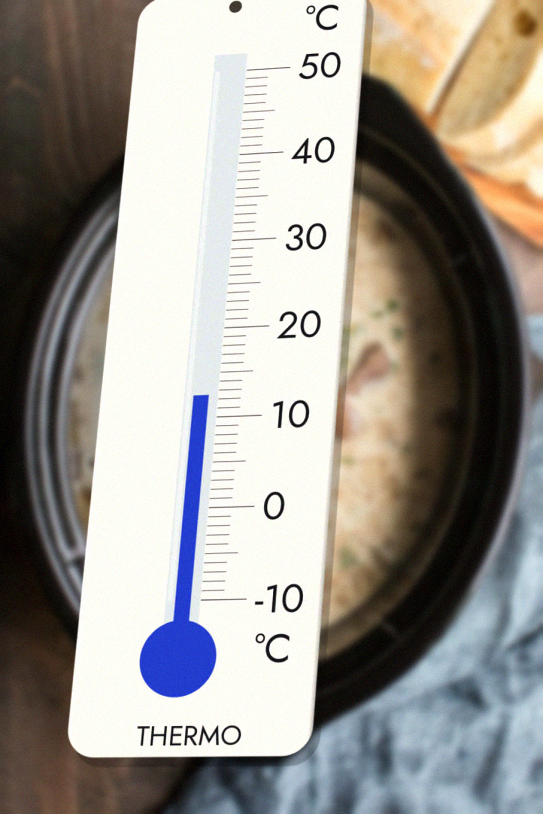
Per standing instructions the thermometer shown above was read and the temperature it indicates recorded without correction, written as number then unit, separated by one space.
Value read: 12.5 °C
